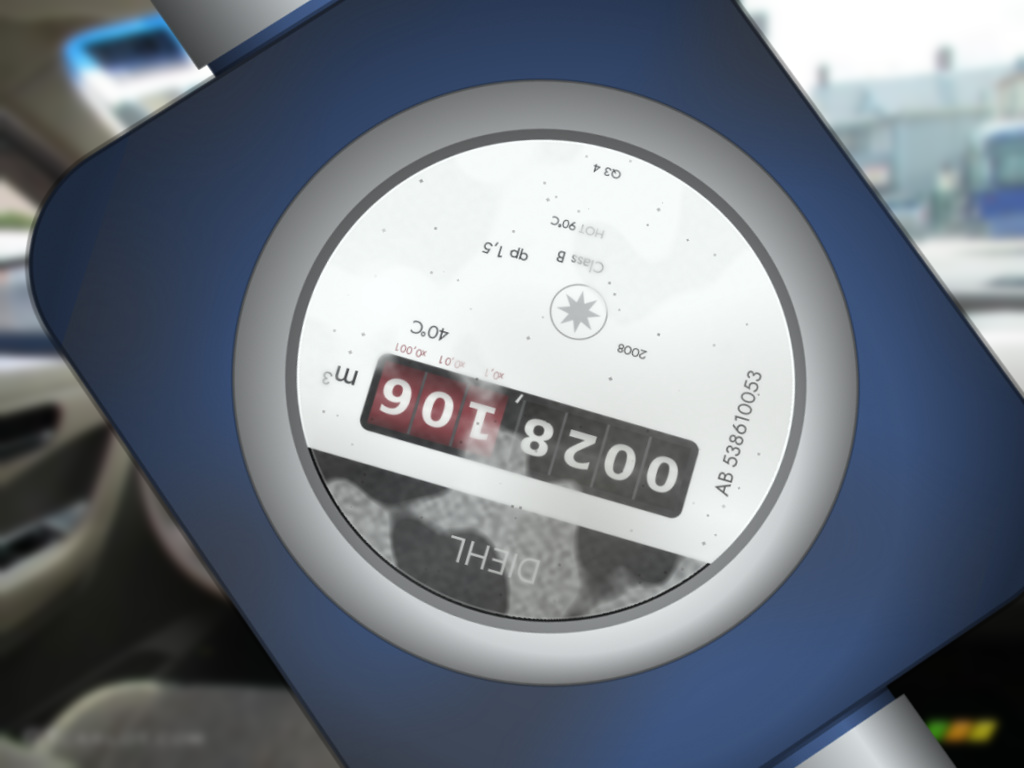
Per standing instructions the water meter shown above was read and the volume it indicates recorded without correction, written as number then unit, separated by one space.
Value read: 28.106 m³
